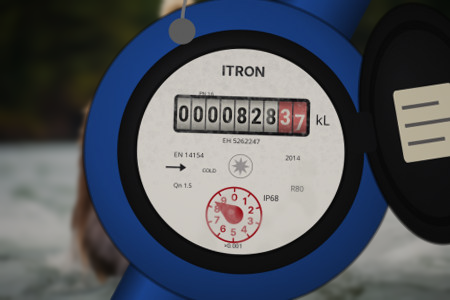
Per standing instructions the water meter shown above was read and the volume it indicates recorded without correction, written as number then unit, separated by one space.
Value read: 828.368 kL
